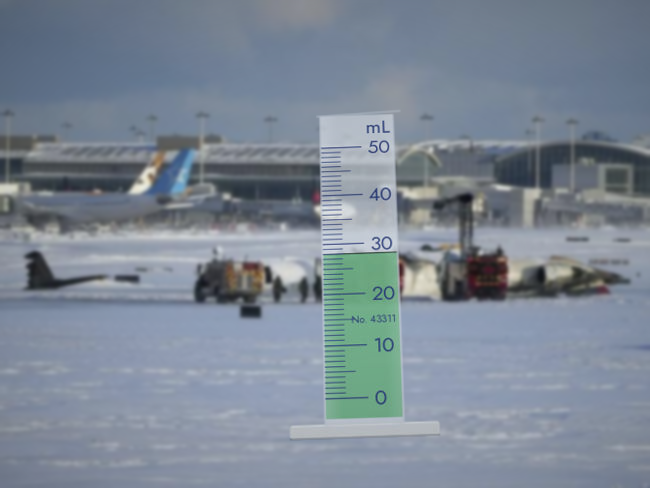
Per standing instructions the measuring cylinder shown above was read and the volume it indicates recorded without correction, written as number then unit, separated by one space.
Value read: 28 mL
